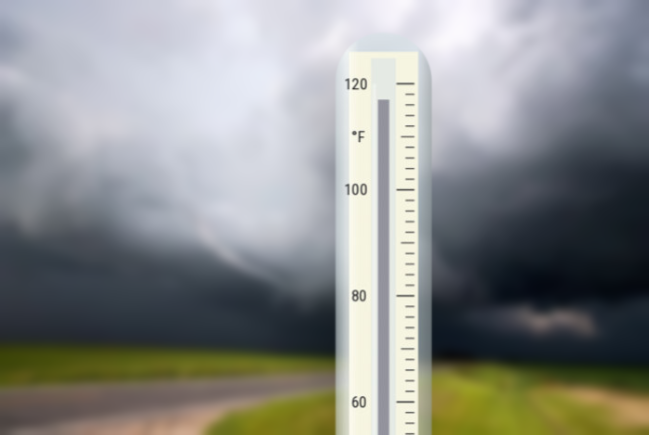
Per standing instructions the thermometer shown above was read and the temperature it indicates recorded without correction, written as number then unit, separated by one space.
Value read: 117 °F
